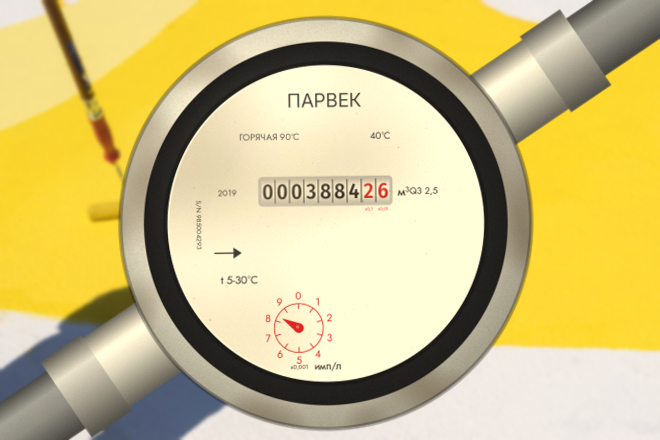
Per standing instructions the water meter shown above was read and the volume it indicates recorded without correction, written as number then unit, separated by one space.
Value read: 3884.268 m³
